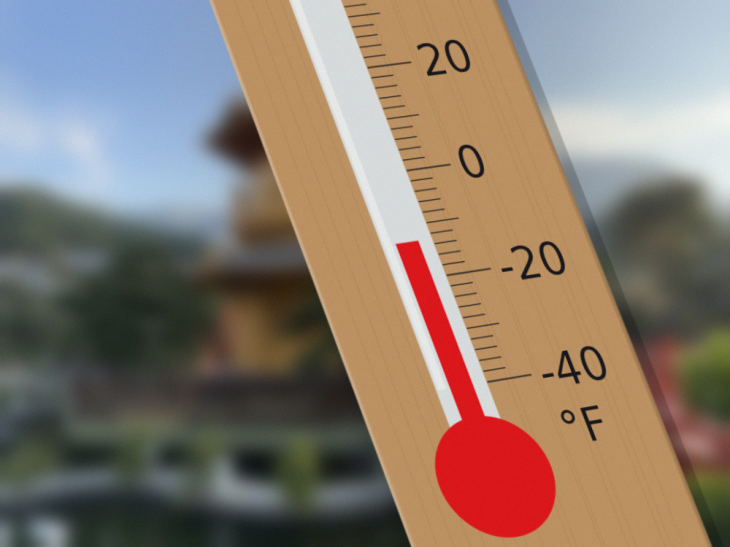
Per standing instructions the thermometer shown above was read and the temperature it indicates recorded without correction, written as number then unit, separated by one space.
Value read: -13 °F
